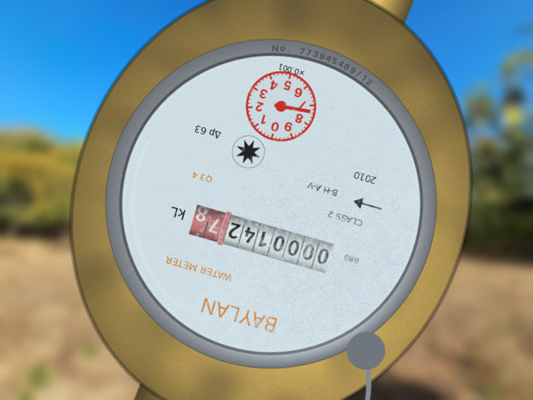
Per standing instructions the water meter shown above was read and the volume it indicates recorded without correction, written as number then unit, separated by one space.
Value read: 142.777 kL
